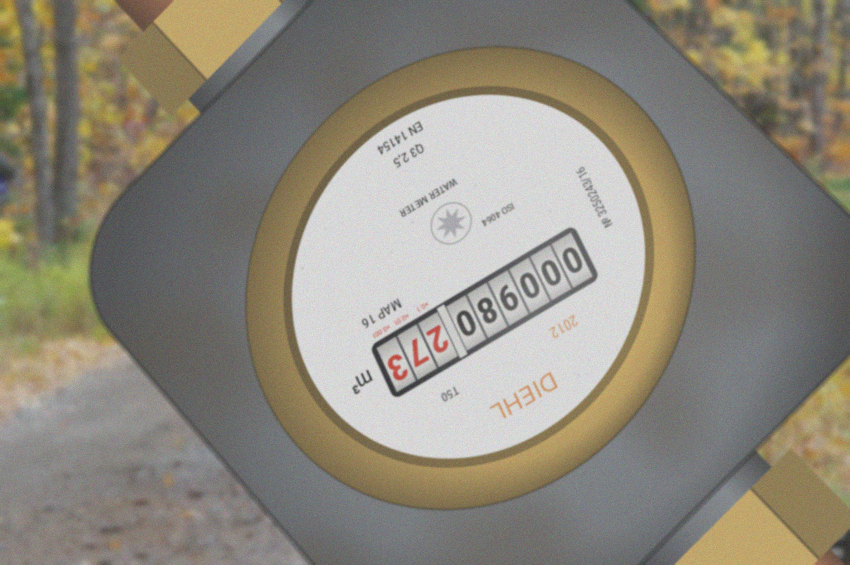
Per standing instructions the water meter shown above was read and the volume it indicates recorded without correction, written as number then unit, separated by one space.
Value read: 980.273 m³
